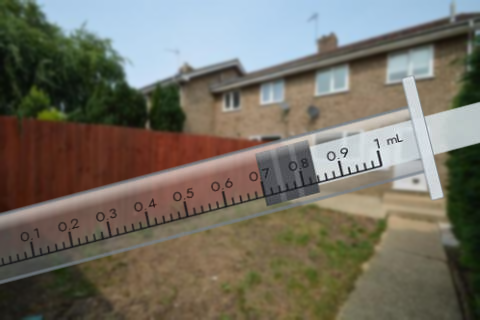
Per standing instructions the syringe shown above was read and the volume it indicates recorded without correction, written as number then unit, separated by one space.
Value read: 0.7 mL
